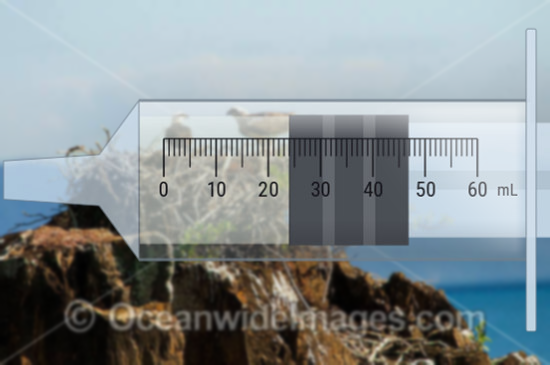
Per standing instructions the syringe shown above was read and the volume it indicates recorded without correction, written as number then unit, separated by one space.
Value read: 24 mL
